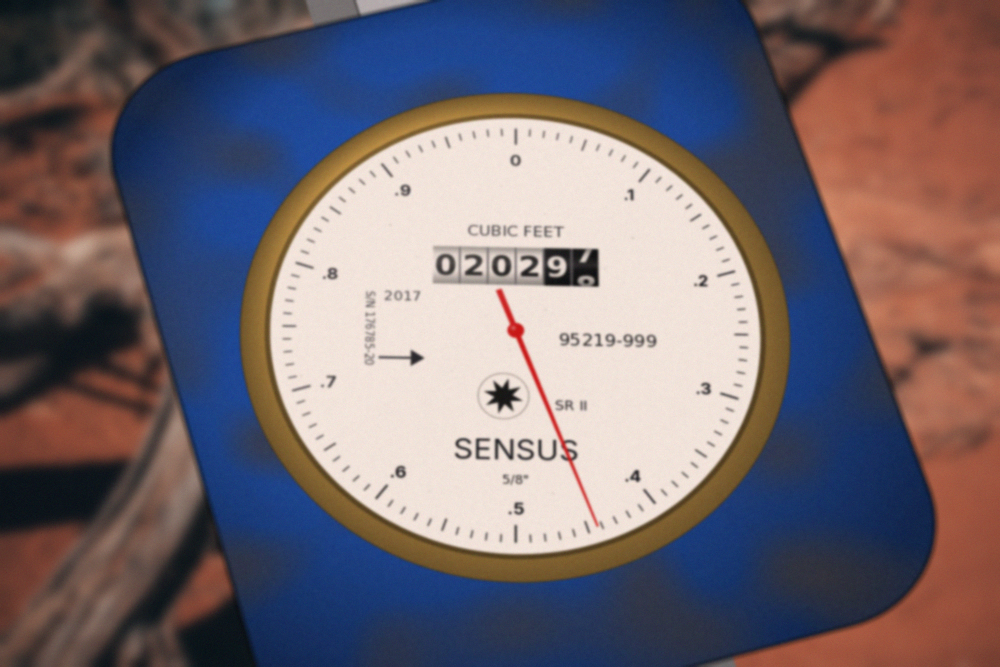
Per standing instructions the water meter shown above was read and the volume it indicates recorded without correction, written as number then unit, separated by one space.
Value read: 20297.44 ft³
